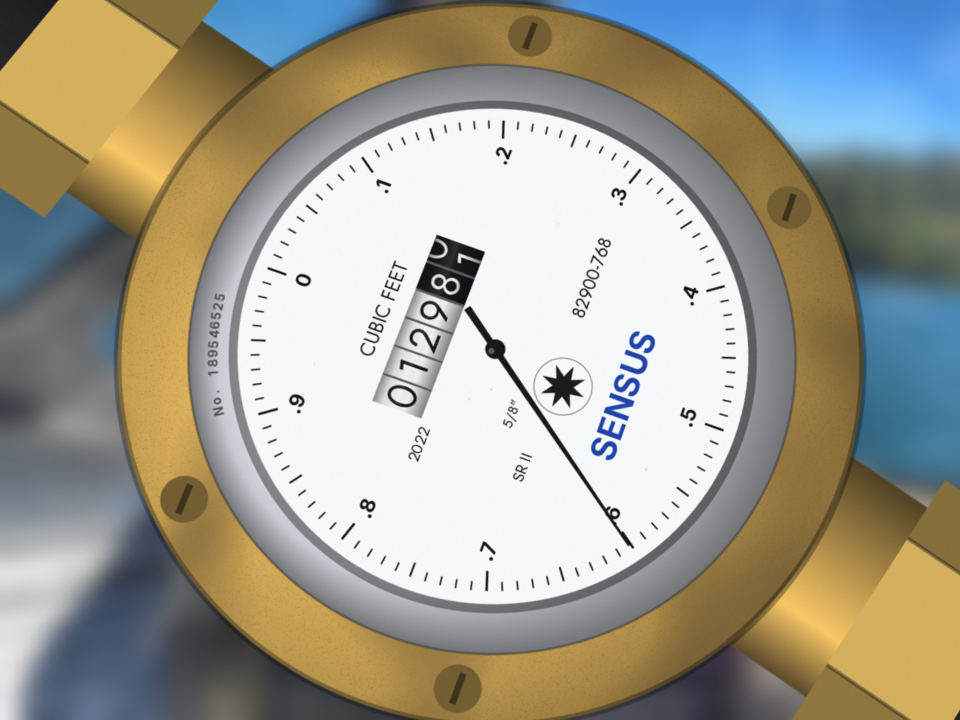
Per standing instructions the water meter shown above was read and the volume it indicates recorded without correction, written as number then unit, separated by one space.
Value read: 12980.60 ft³
